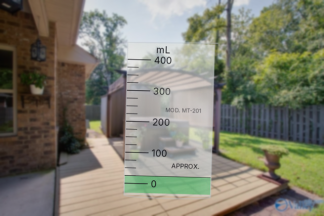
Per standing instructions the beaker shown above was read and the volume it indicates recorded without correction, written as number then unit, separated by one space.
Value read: 25 mL
